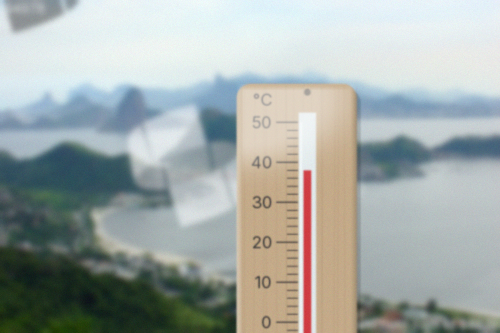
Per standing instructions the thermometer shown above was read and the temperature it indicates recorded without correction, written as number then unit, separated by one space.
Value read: 38 °C
